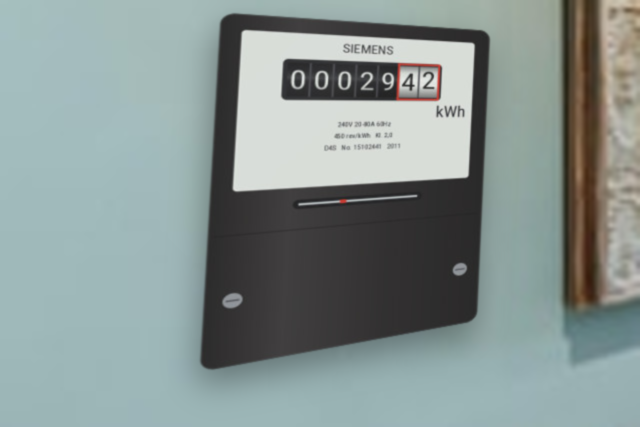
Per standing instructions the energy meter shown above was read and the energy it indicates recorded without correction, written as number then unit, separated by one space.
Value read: 29.42 kWh
